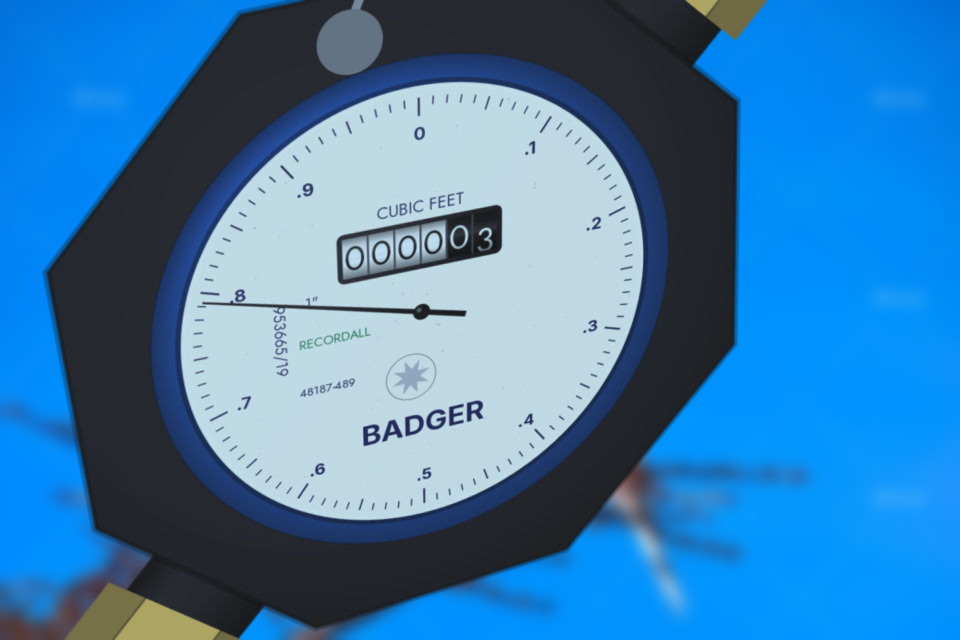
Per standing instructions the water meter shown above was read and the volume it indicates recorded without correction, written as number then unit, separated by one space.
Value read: 2.79 ft³
